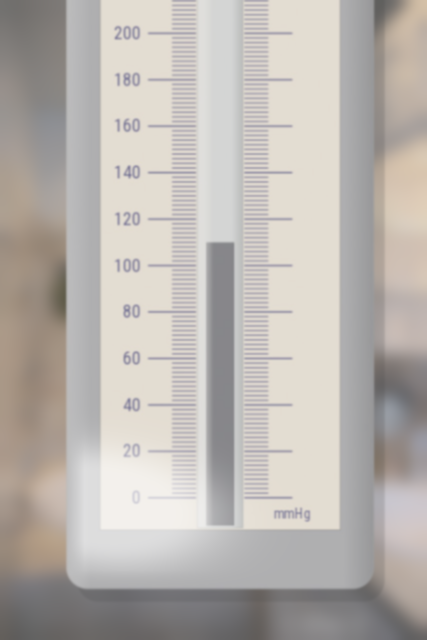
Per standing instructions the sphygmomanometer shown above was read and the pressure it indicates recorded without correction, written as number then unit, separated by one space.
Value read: 110 mmHg
